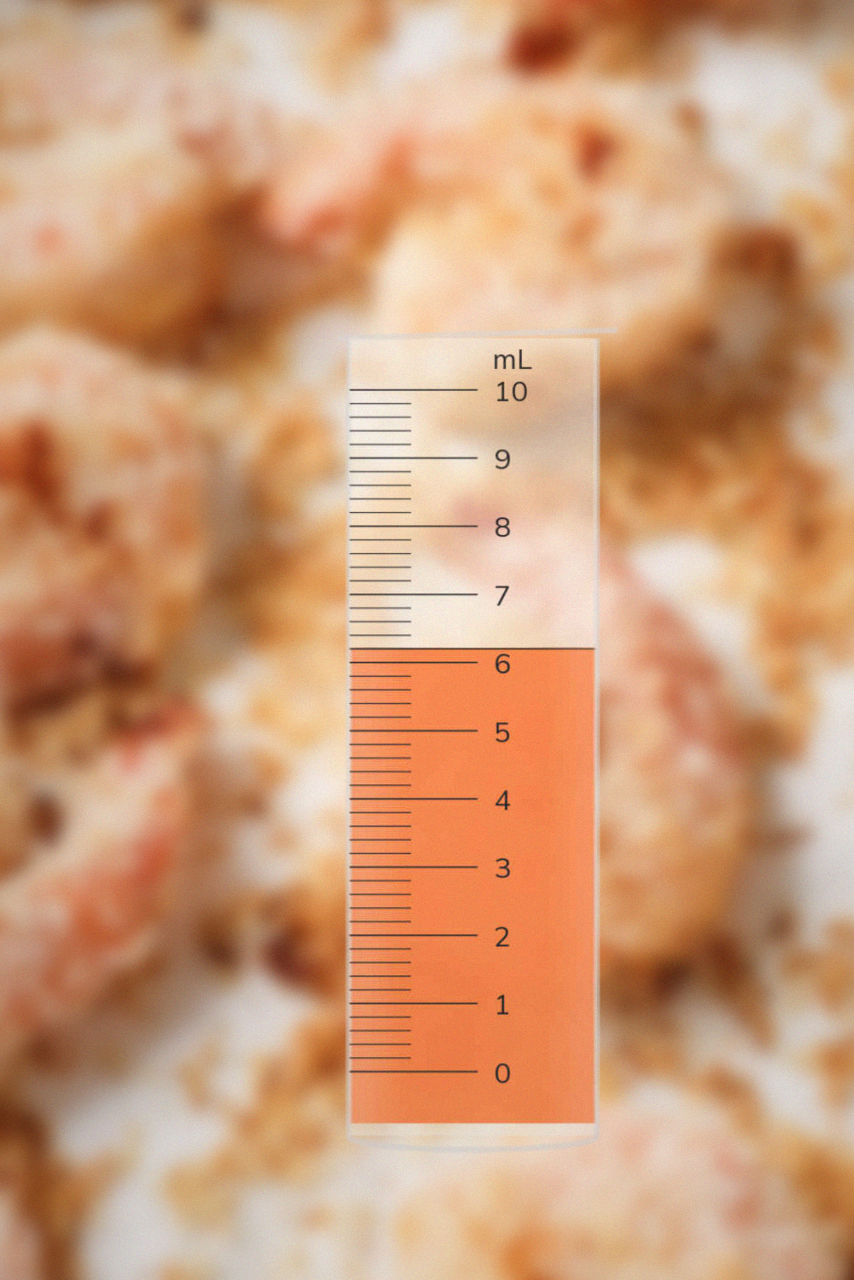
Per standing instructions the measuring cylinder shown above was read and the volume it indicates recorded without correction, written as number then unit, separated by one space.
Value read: 6.2 mL
